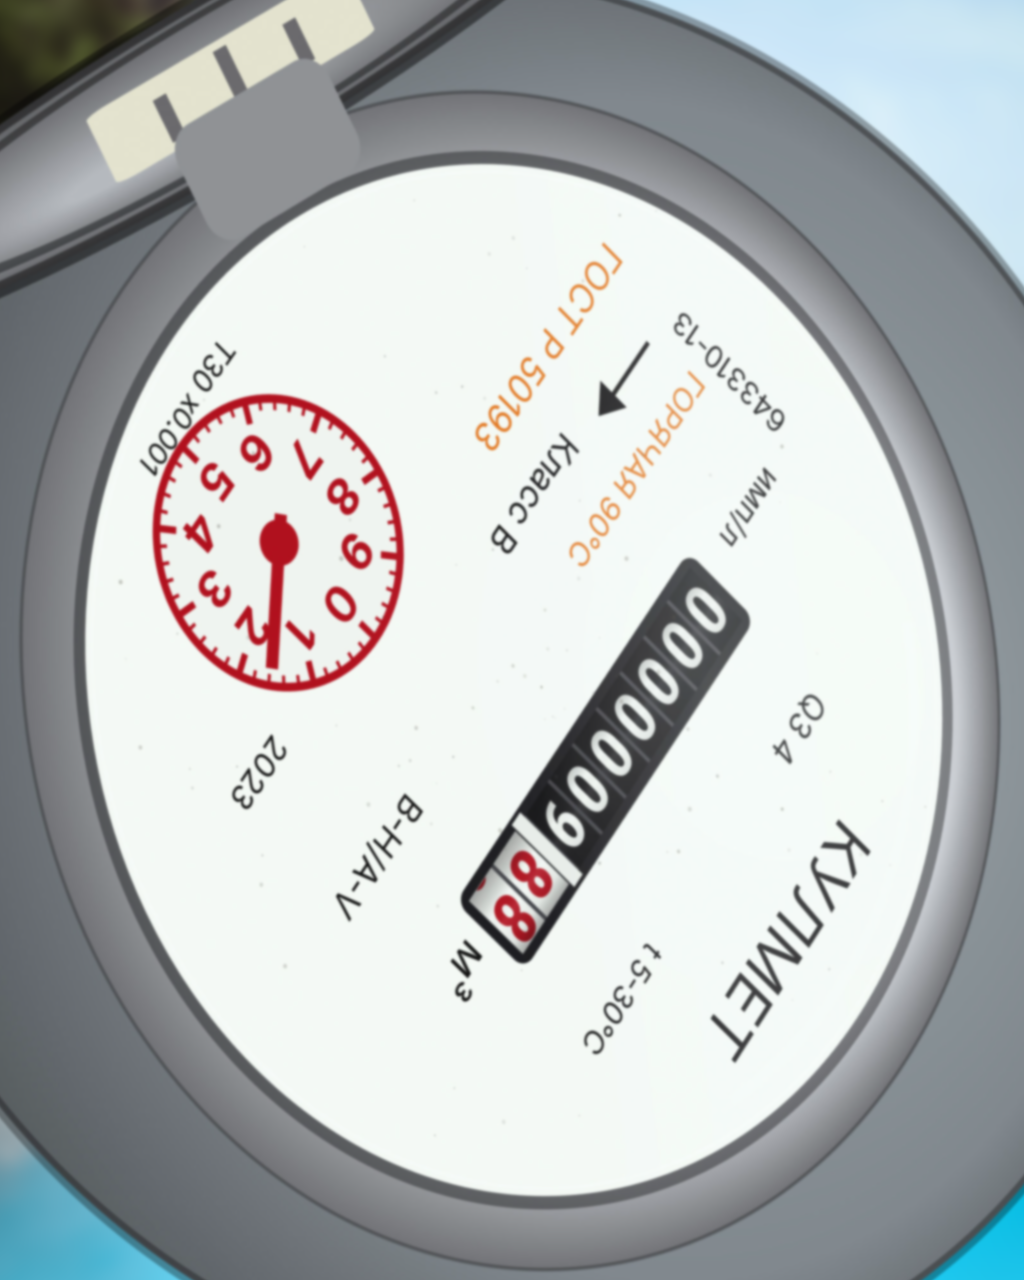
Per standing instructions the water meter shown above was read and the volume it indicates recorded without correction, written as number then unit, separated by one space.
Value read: 9.881 m³
